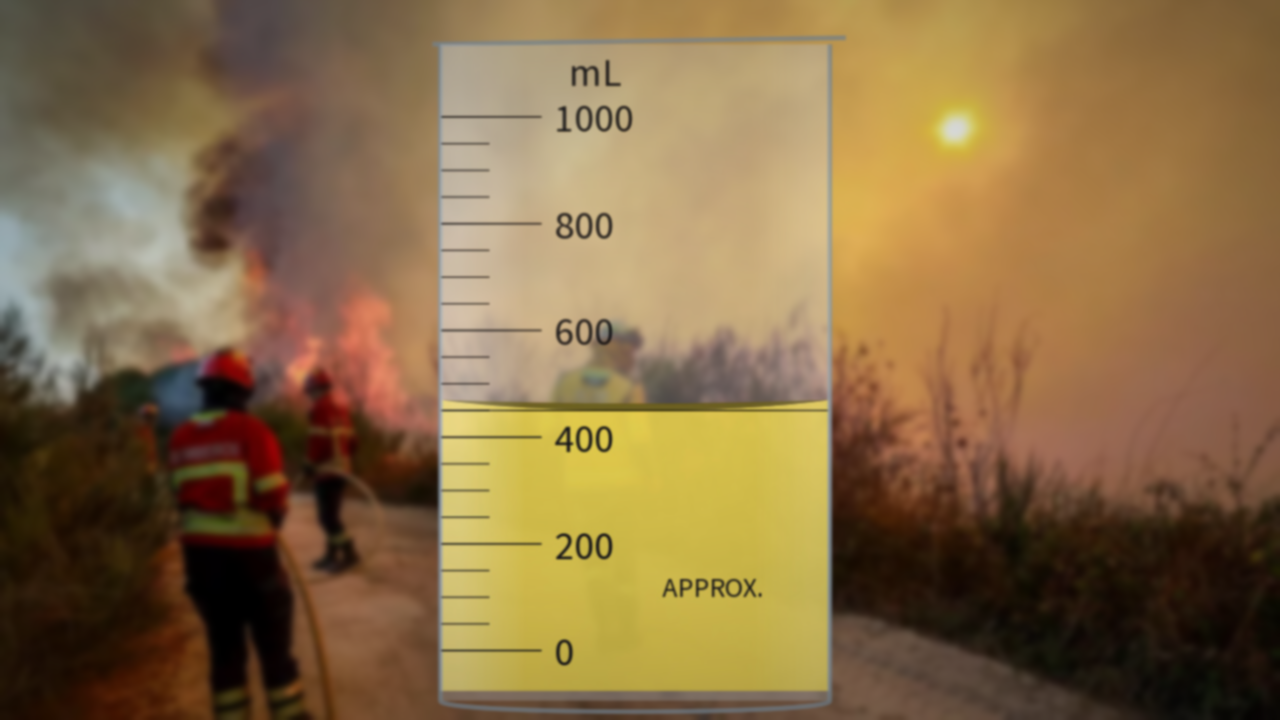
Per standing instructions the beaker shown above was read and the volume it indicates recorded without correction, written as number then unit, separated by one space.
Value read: 450 mL
